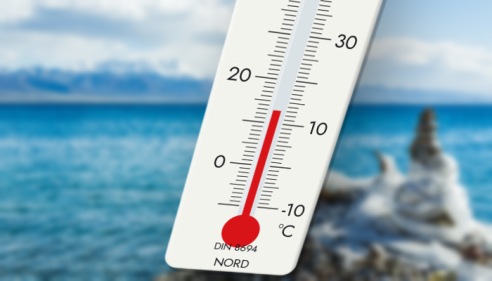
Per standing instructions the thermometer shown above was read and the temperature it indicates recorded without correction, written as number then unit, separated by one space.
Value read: 13 °C
